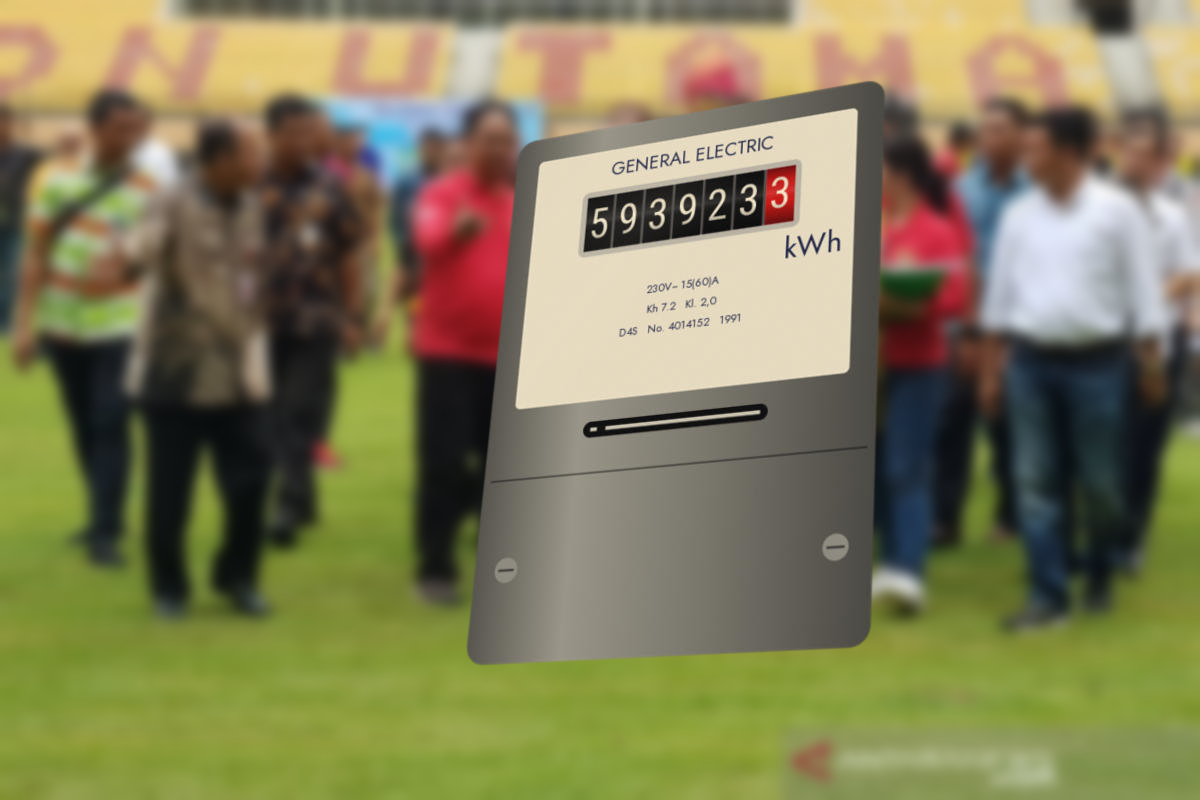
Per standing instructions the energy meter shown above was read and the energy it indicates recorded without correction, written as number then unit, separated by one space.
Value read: 593923.3 kWh
